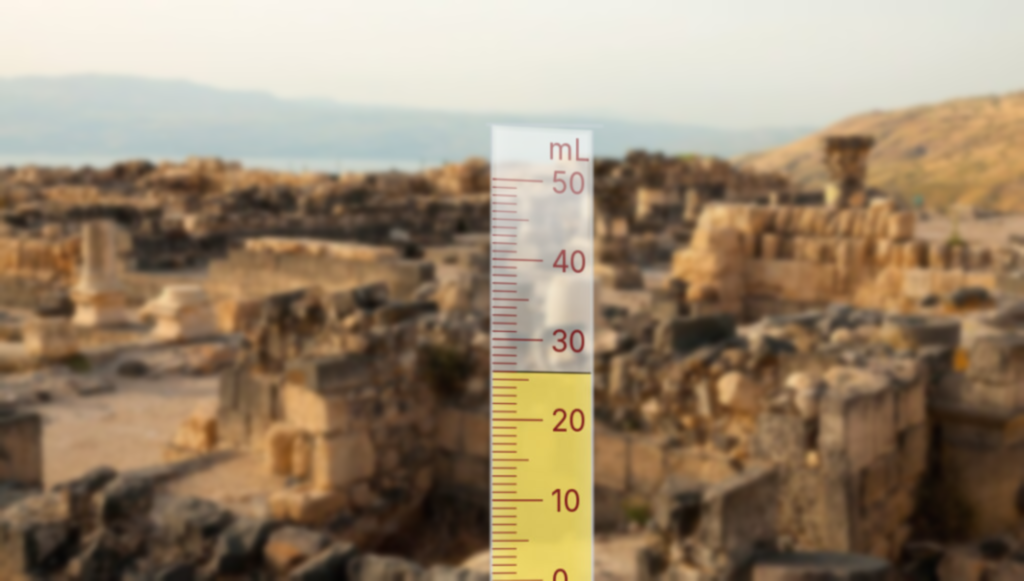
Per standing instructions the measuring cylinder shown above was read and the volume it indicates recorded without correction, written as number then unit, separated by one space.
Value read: 26 mL
